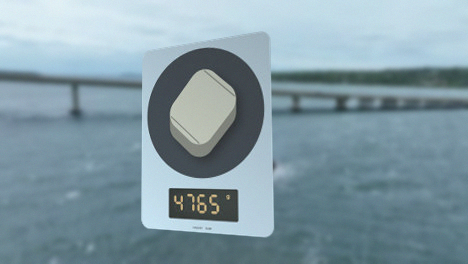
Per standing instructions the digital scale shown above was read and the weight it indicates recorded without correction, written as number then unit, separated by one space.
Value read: 4765 g
